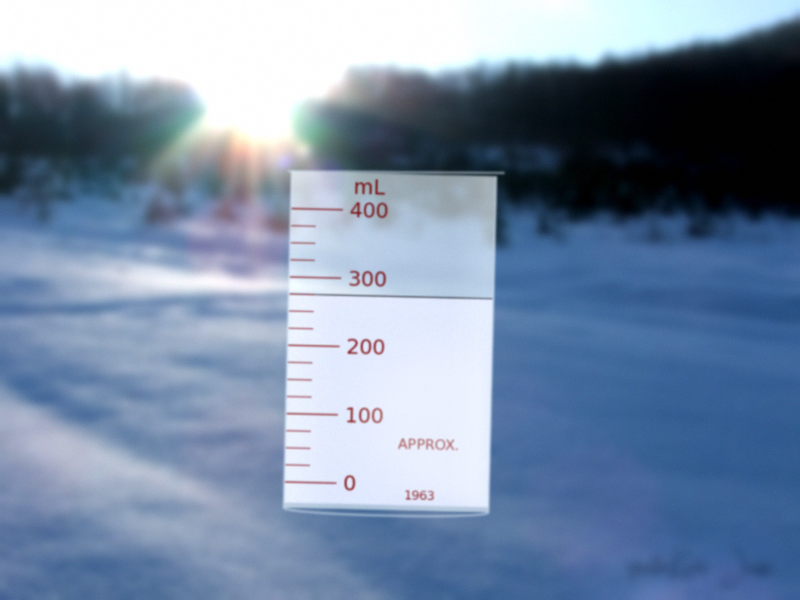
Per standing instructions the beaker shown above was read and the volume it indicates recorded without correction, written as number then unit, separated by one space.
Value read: 275 mL
